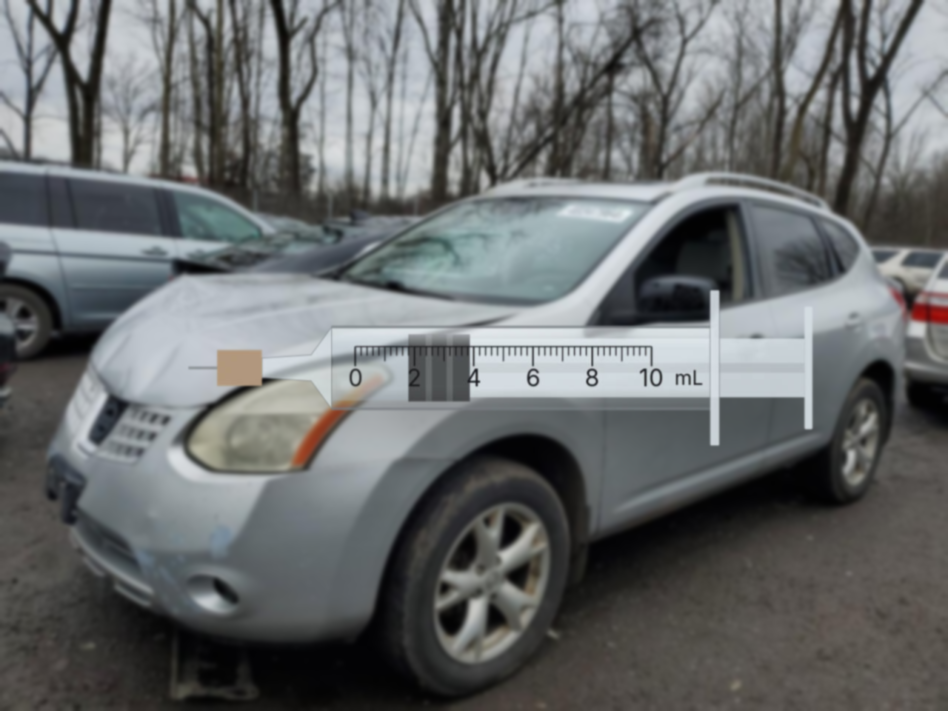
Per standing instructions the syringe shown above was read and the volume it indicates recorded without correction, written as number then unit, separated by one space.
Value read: 1.8 mL
